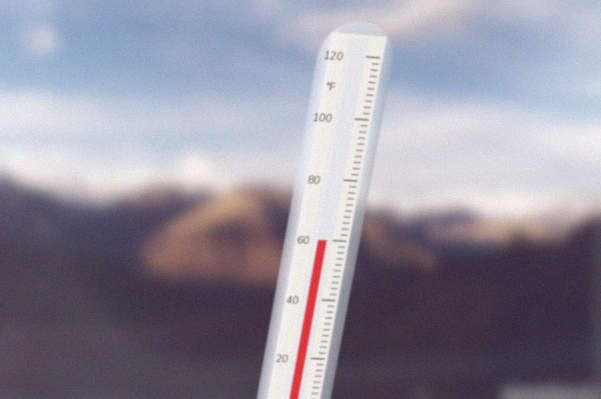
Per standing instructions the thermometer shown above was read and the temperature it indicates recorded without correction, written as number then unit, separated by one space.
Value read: 60 °F
